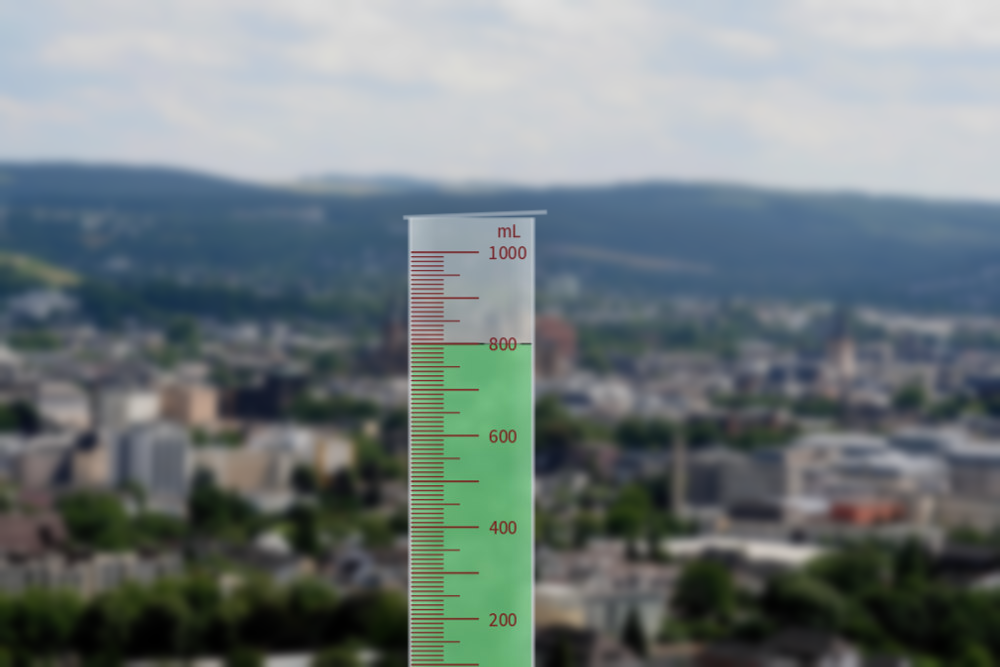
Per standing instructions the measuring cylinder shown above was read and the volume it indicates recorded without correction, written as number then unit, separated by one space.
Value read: 800 mL
